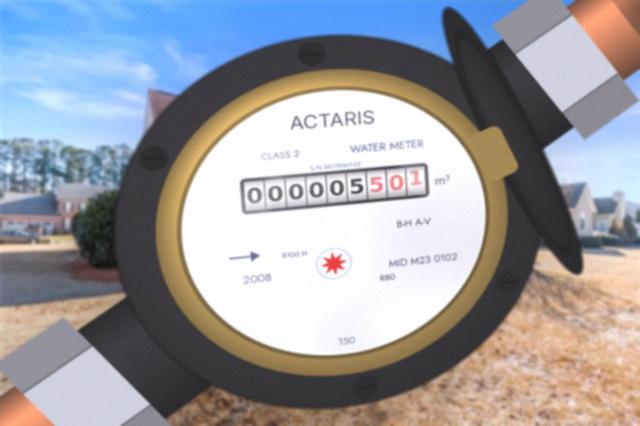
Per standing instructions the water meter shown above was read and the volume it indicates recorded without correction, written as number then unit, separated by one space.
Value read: 5.501 m³
